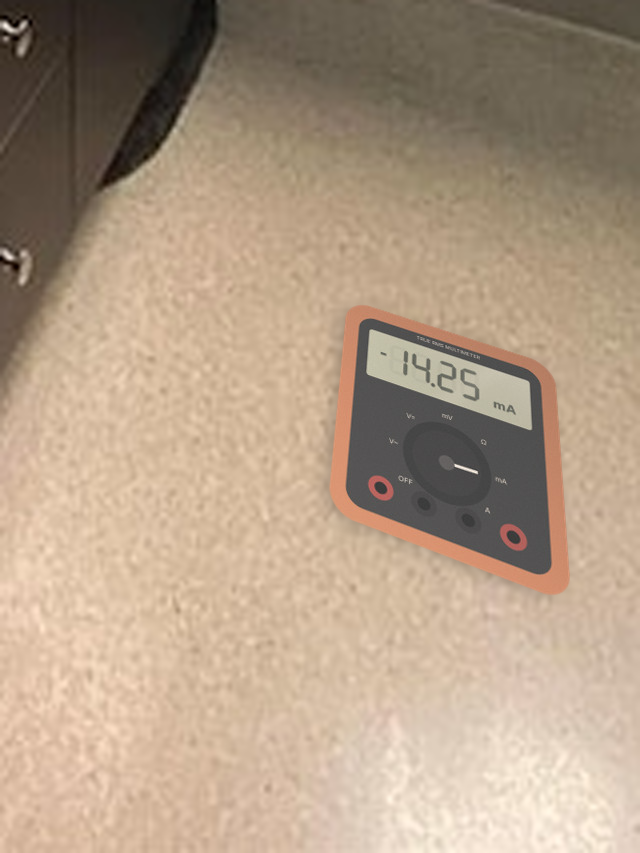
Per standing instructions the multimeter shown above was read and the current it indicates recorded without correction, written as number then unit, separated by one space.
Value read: -14.25 mA
